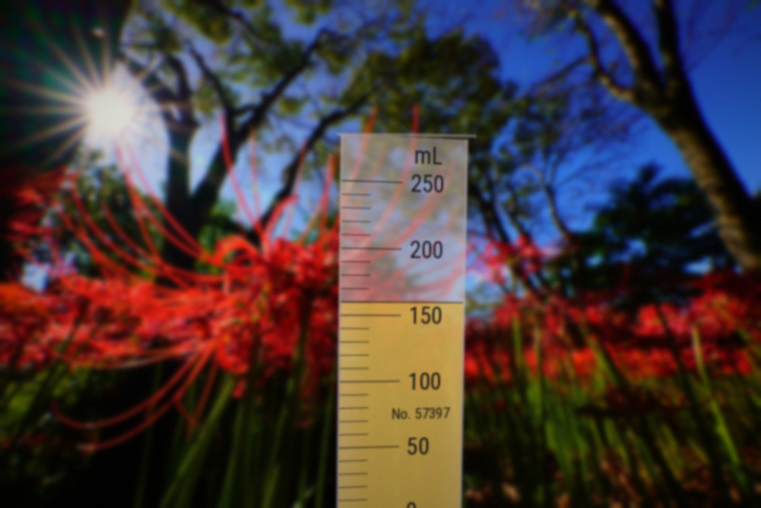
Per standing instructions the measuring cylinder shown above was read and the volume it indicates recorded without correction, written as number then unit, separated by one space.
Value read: 160 mL
